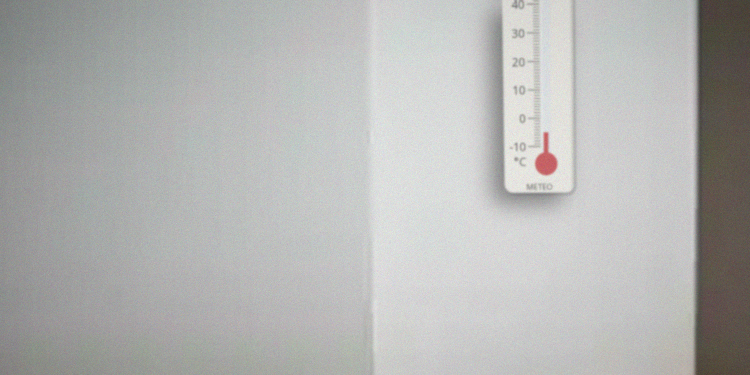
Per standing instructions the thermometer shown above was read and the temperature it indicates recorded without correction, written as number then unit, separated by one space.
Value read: -5 °C
